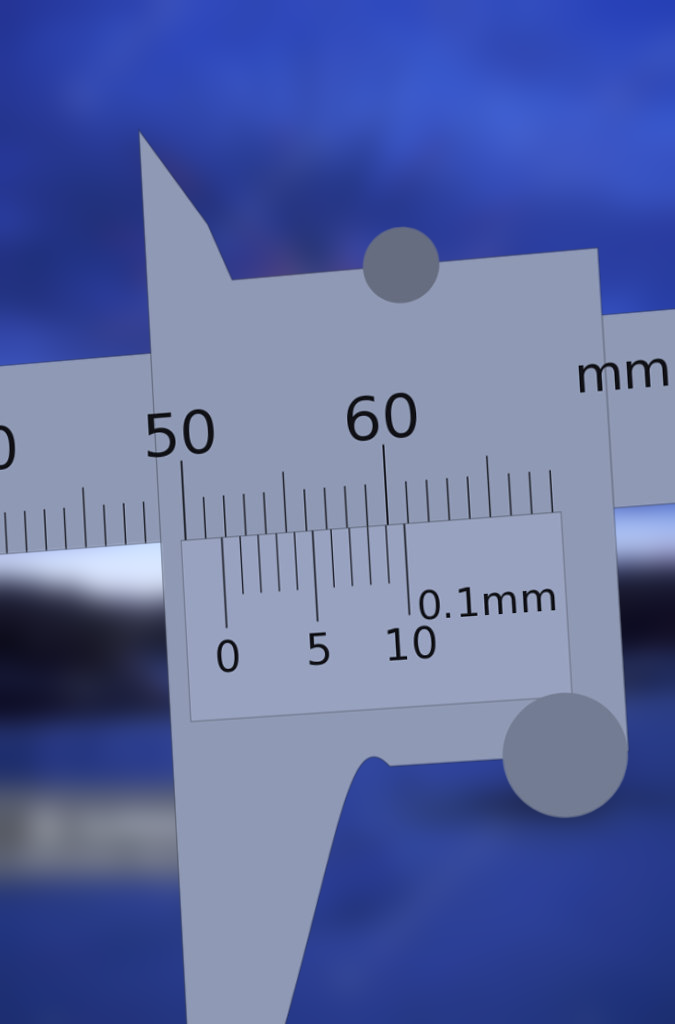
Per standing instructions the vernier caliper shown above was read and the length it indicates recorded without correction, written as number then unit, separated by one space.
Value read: 51.8 mm
